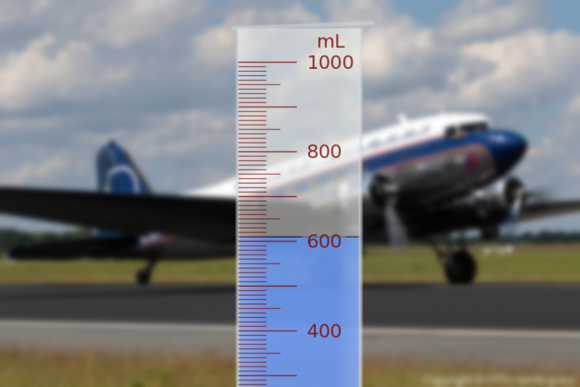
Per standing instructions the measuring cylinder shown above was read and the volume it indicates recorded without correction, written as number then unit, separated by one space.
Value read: 610 mL
